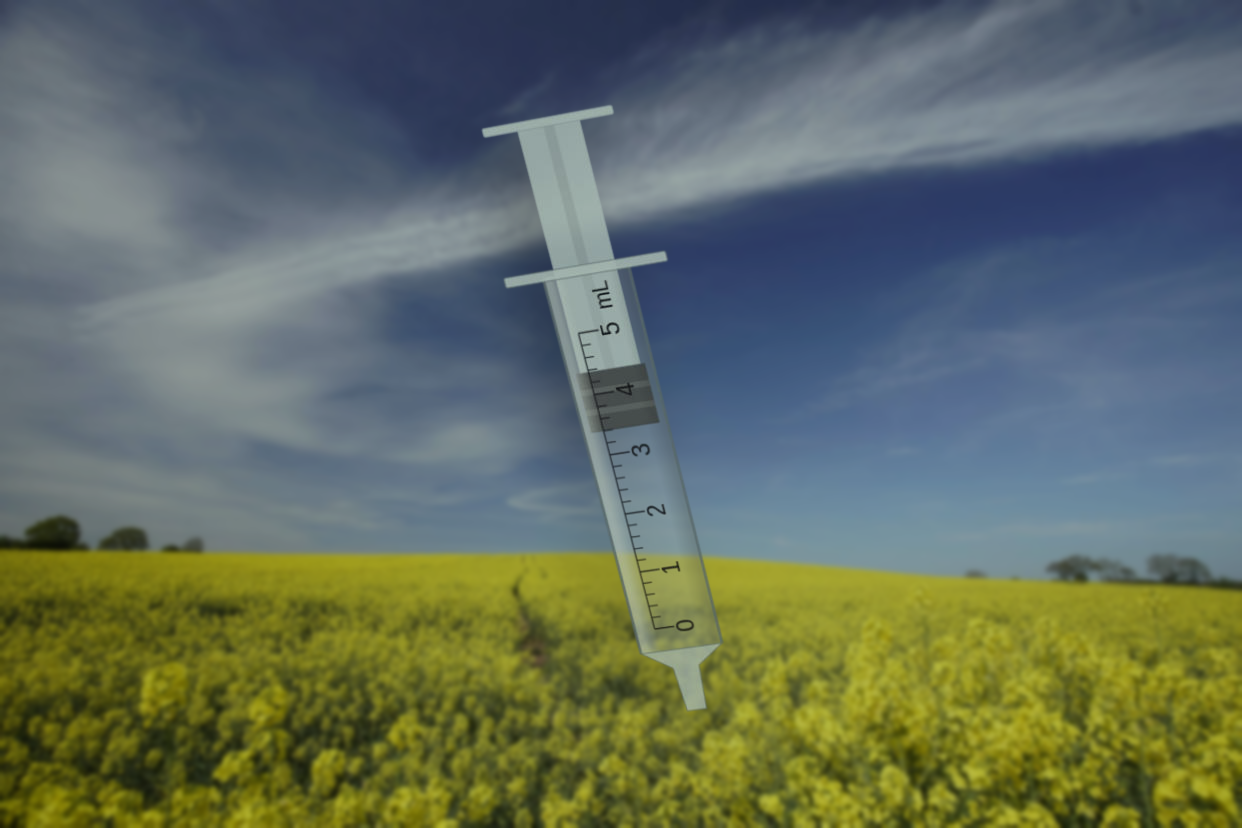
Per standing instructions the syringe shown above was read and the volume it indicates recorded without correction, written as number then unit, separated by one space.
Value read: 3.4 mL
